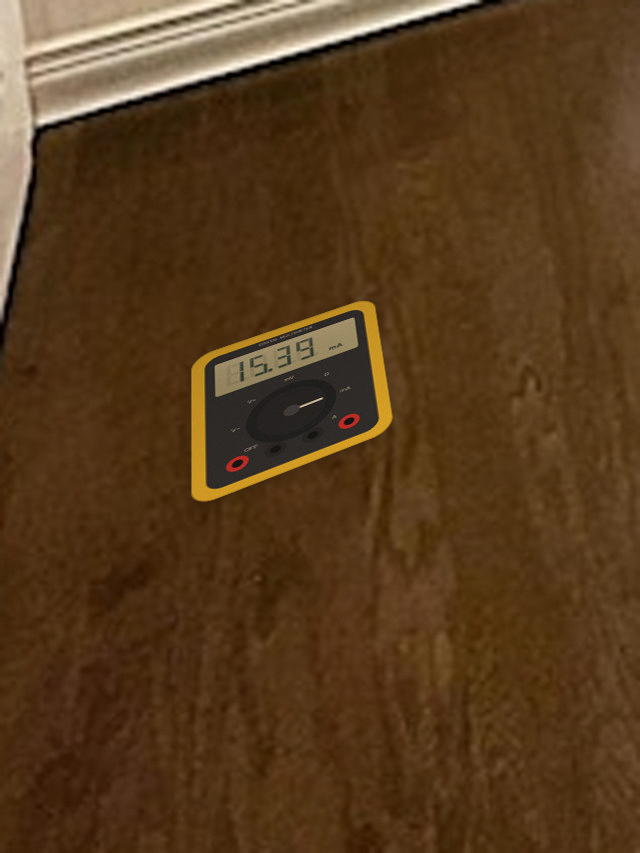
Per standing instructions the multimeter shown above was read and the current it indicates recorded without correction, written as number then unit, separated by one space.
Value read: 15.39 mA
